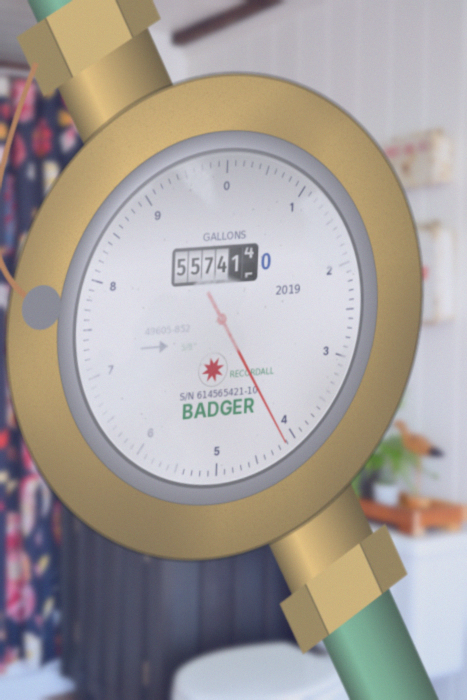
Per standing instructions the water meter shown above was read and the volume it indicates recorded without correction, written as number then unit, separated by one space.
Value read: 5574144.1 gal
